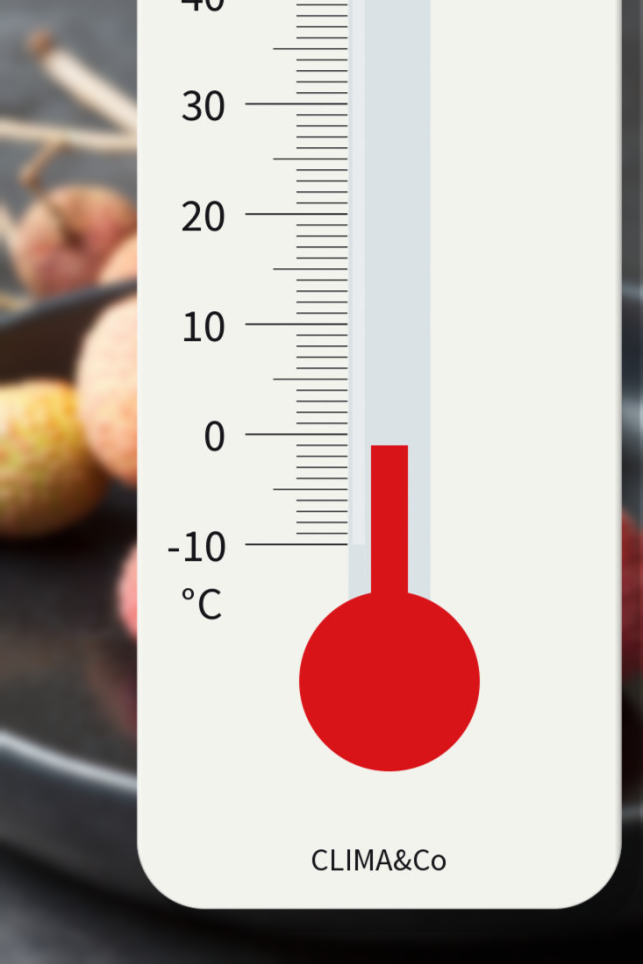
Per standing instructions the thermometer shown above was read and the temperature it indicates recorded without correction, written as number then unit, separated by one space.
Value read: -1 °C
